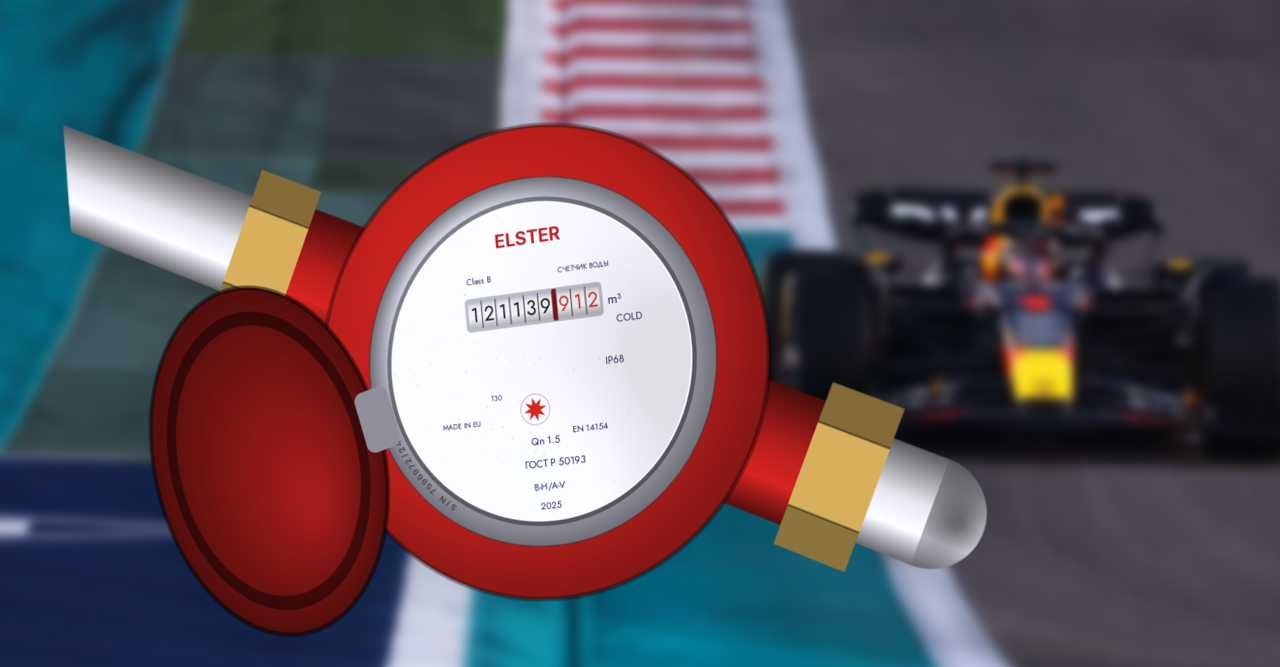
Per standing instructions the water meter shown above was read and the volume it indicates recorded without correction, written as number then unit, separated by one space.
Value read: 121139.912 m³
